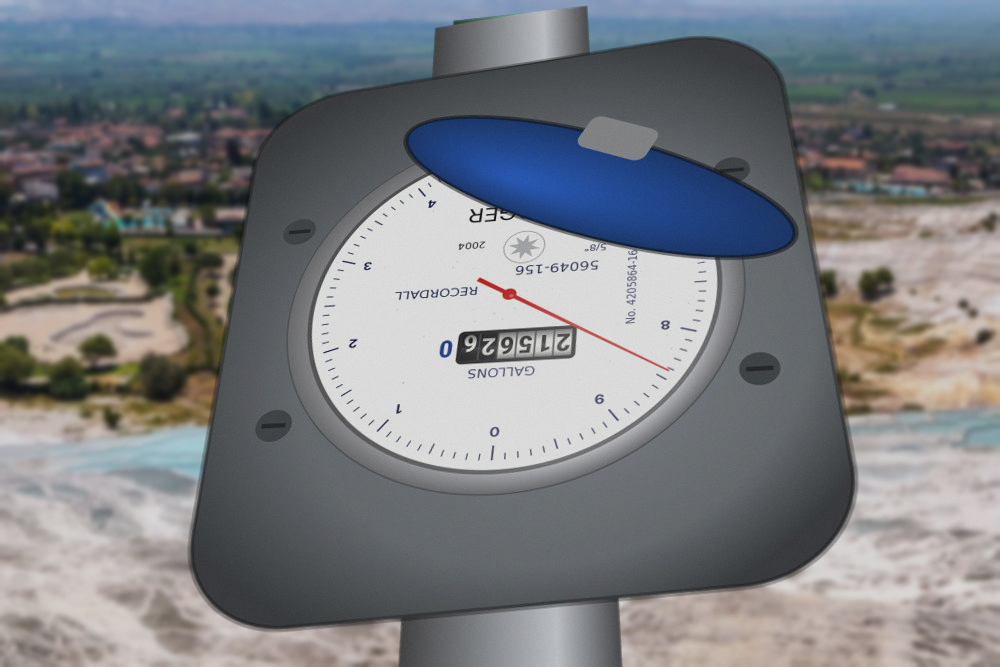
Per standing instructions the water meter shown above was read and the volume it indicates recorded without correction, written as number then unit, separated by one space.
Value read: 2156258.4 gal
